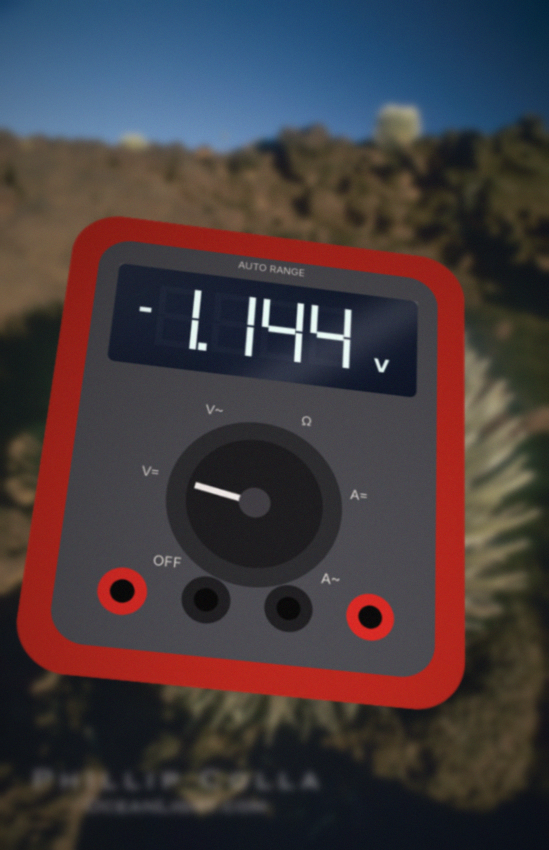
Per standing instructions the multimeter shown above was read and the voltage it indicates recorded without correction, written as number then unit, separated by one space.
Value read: -1.144 V
